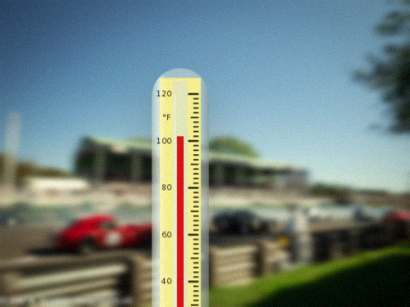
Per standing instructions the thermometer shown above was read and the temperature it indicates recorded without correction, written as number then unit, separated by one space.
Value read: 102 °F
